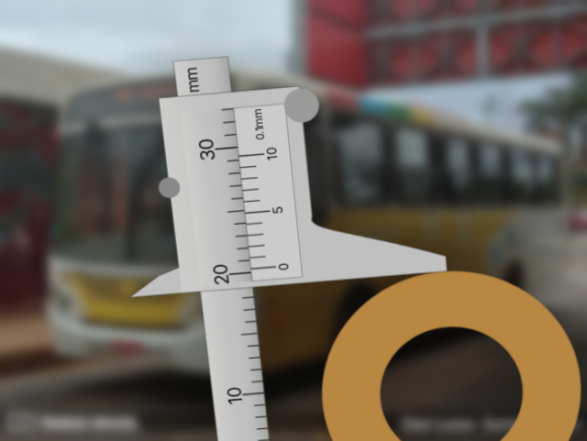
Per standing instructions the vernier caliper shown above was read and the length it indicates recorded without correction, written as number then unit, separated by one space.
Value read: 20.3 mm
